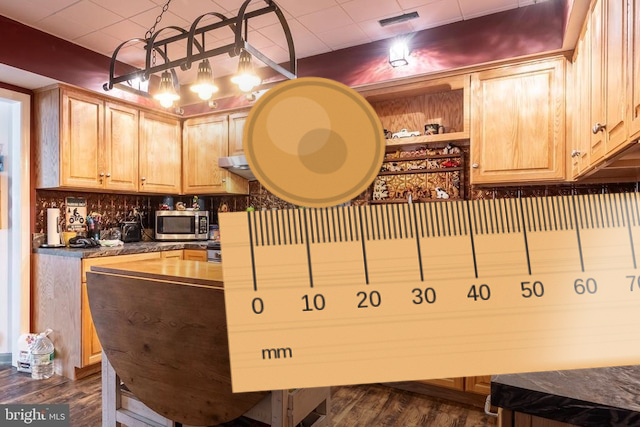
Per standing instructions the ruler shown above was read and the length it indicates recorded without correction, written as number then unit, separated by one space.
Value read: 26 mm
